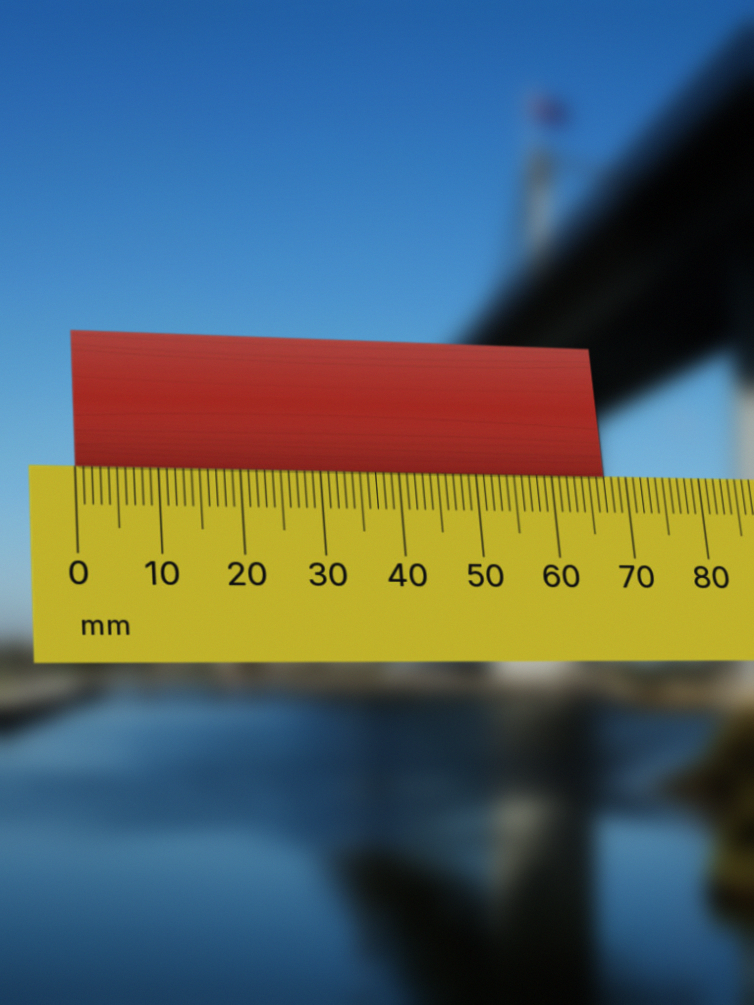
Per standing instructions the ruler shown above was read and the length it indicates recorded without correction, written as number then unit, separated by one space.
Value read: 67 mm
